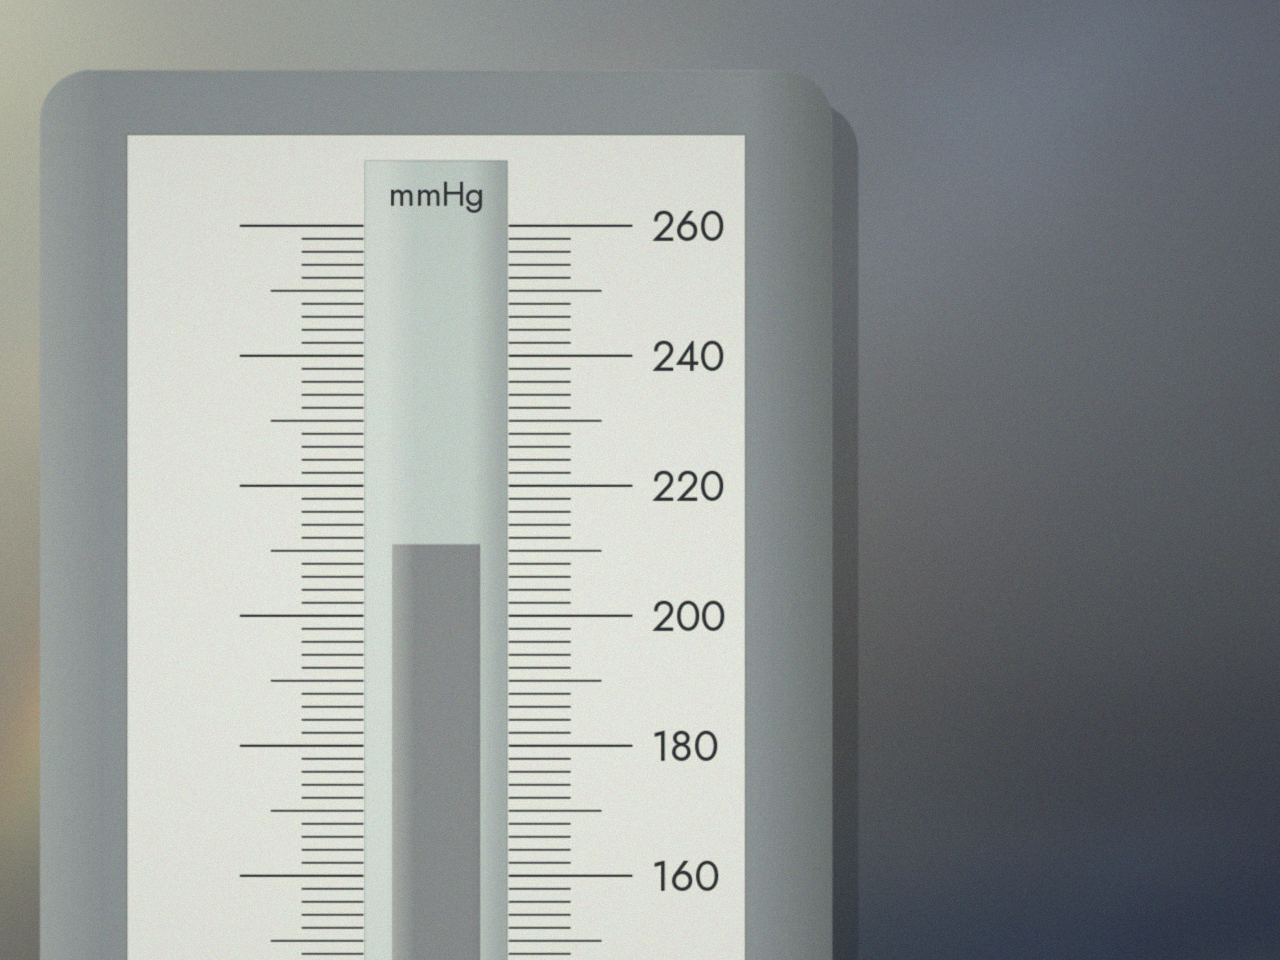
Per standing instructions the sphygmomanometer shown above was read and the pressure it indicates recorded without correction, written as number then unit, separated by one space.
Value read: 211 mmHg
